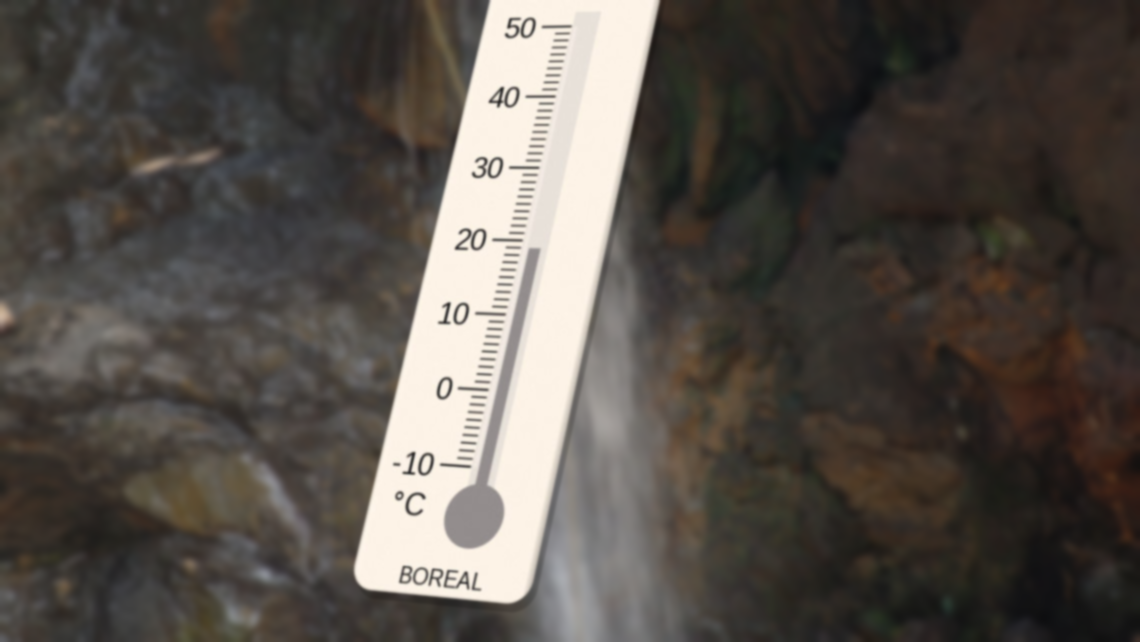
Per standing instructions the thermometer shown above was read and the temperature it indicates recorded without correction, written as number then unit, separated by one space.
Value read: 19 °C
